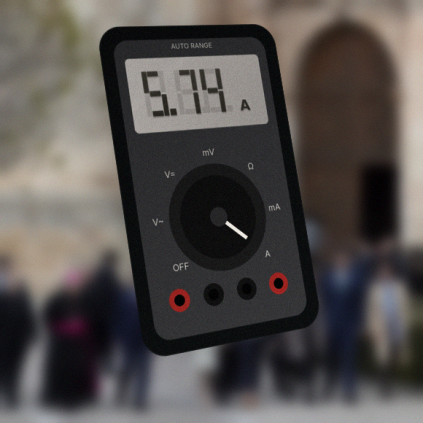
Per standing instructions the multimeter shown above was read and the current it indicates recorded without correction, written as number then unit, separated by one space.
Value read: 5.74 A
